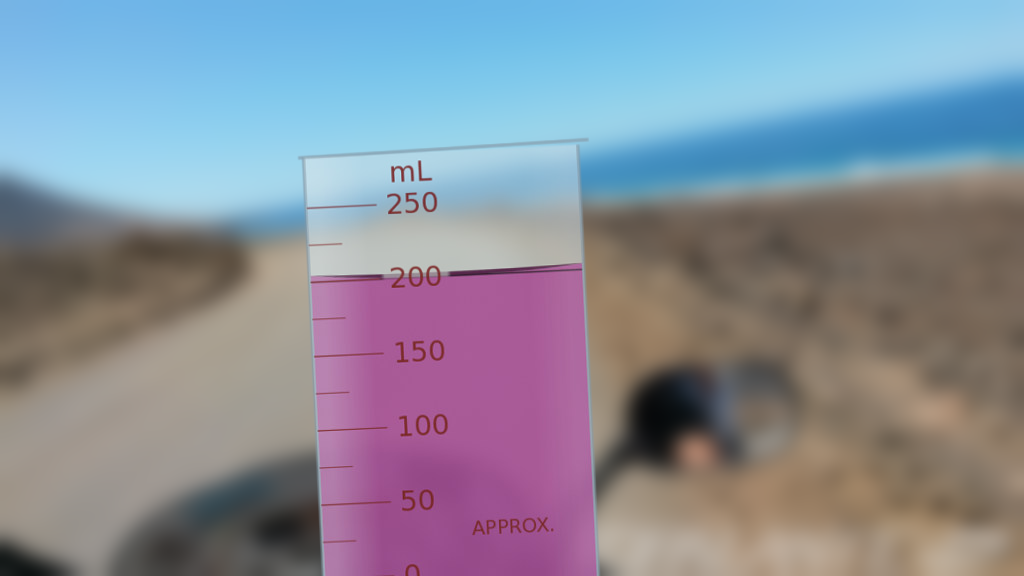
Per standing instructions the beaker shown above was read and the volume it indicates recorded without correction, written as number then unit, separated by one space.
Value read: 200 mL
